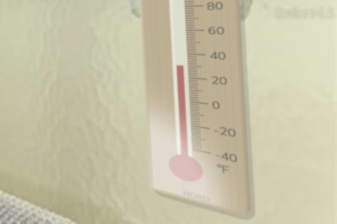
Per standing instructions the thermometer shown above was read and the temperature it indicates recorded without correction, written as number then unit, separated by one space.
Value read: 30 °F
